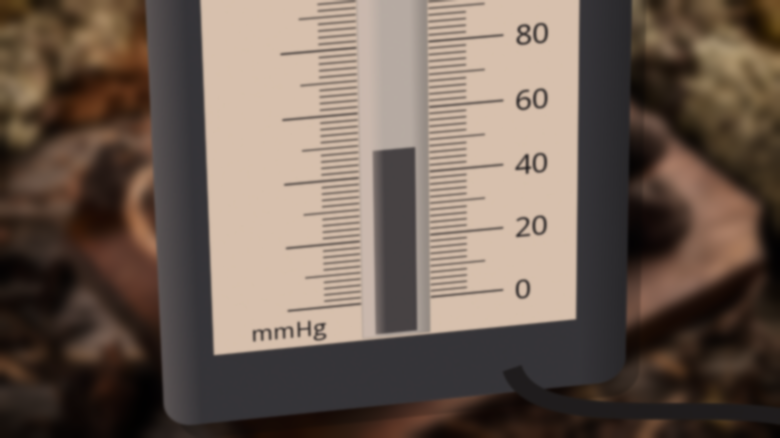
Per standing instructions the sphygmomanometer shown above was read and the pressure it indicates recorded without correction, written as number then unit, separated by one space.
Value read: 48 mmHg
